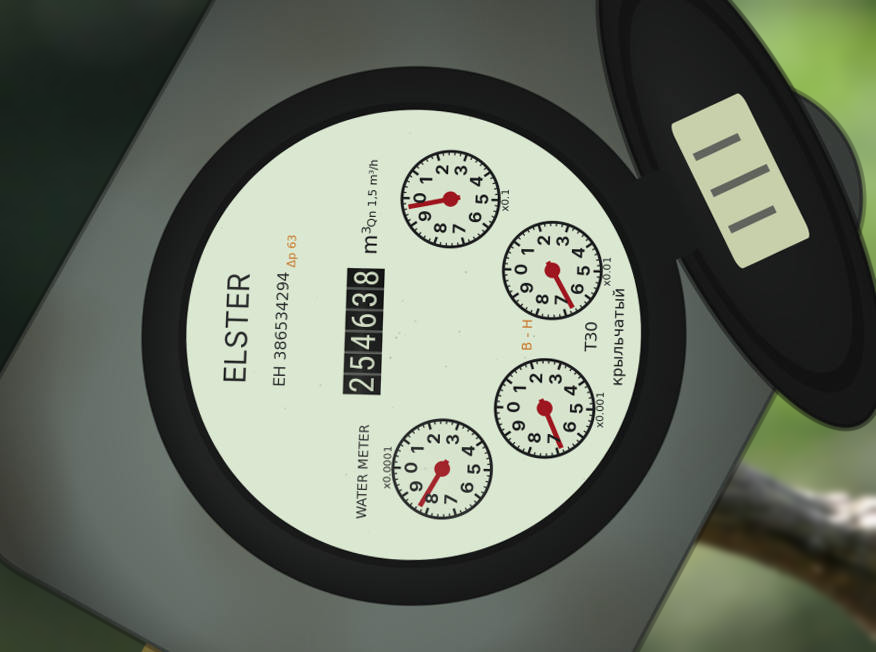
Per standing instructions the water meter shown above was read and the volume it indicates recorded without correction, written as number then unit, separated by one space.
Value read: 254637.9668 m³
